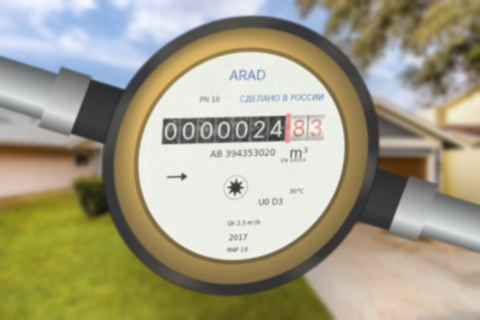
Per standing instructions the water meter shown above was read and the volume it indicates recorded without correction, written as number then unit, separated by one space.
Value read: 24.83 m³
